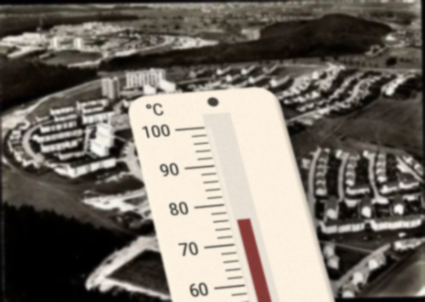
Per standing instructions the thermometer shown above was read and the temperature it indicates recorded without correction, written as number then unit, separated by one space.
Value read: 76 °C
